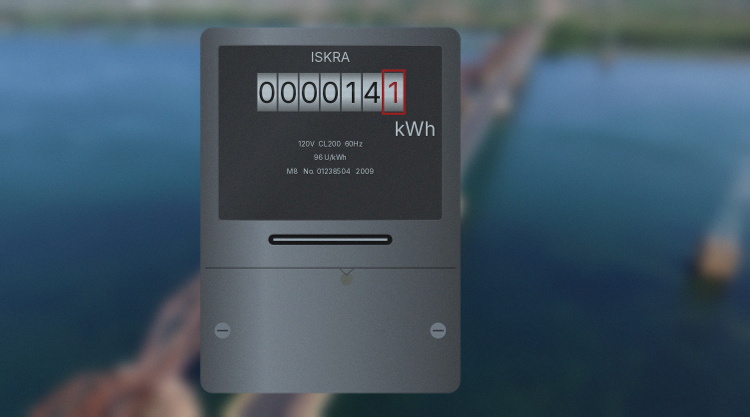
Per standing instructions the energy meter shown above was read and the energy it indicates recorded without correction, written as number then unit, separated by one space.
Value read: 14.1 kWh
